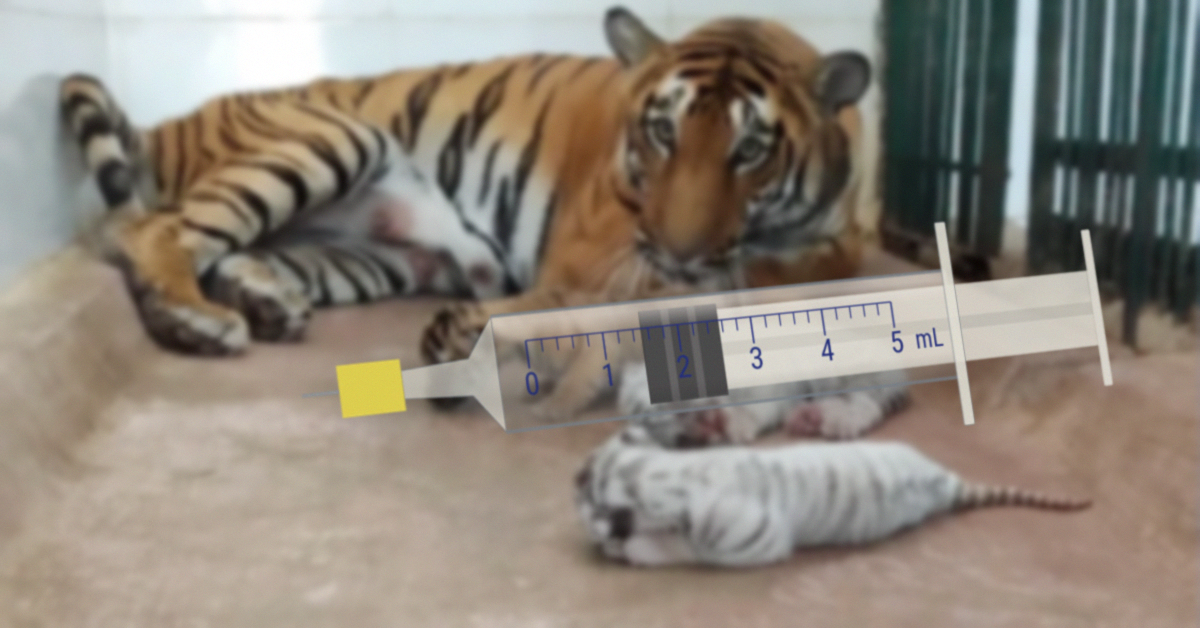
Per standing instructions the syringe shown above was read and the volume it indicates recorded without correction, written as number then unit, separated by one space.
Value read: 1.5 mL
